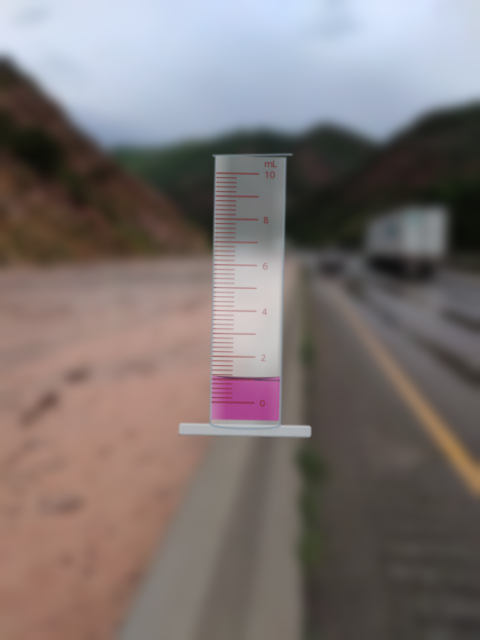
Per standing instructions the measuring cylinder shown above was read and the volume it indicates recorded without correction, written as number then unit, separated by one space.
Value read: 1 mL
